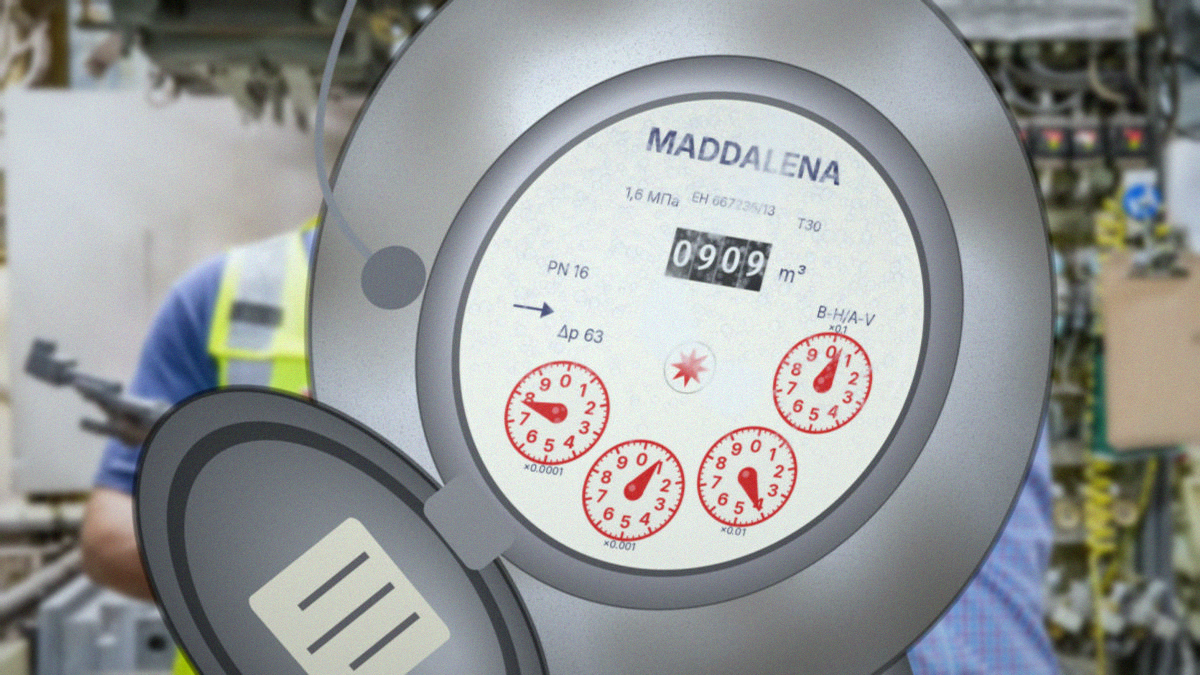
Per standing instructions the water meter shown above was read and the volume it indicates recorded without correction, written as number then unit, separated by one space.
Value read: 909.0407 m³
